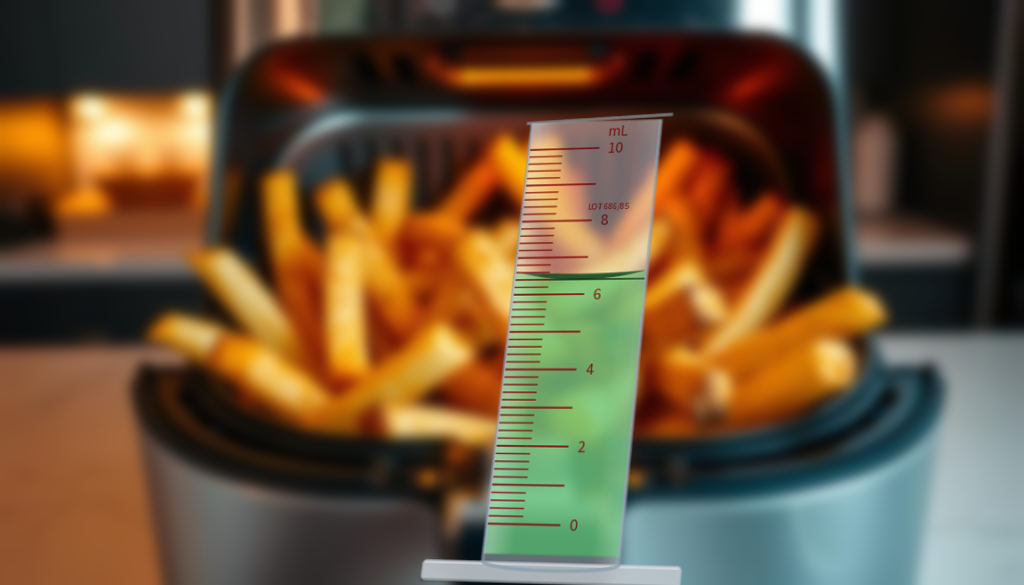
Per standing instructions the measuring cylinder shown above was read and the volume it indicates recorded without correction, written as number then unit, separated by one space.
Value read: 6.4 mL
